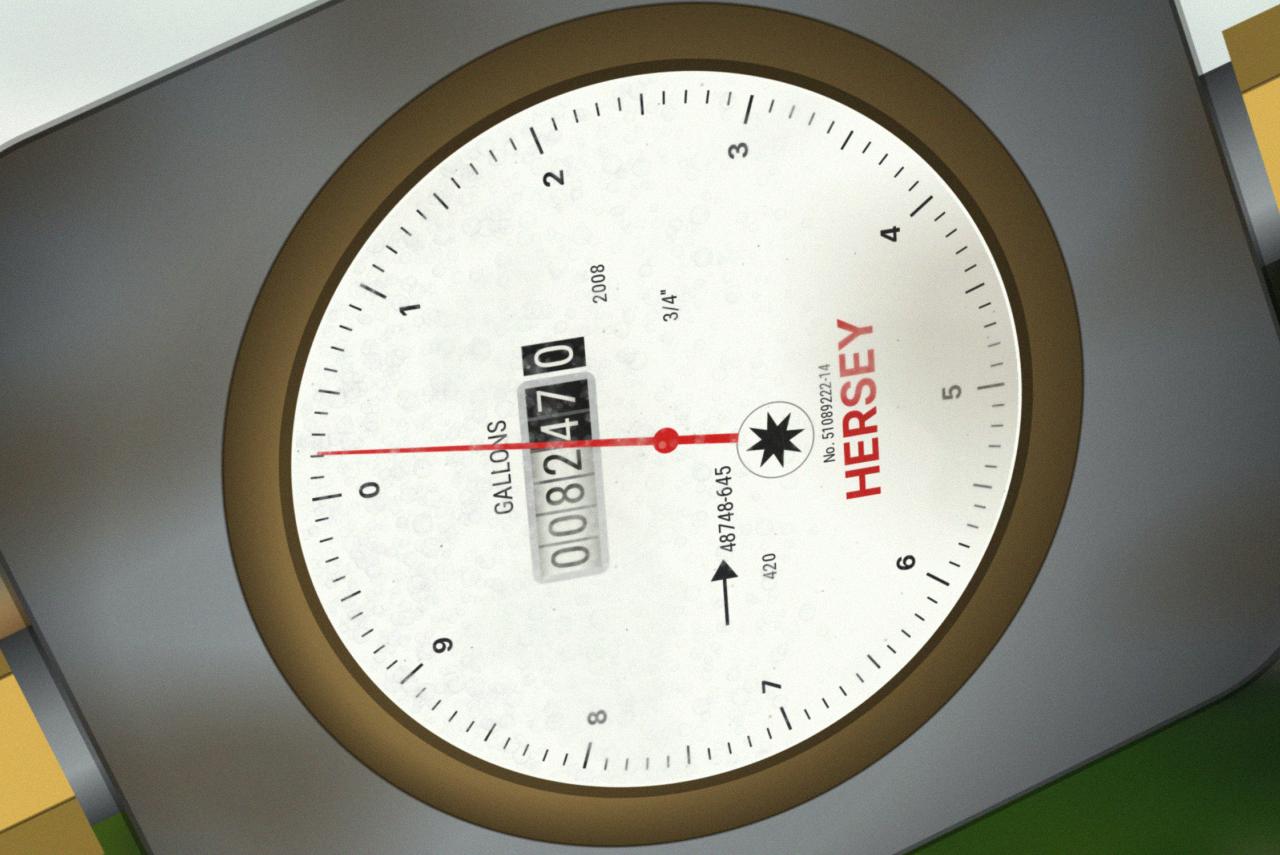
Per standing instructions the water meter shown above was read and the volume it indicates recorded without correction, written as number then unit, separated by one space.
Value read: 82470.2 gal
